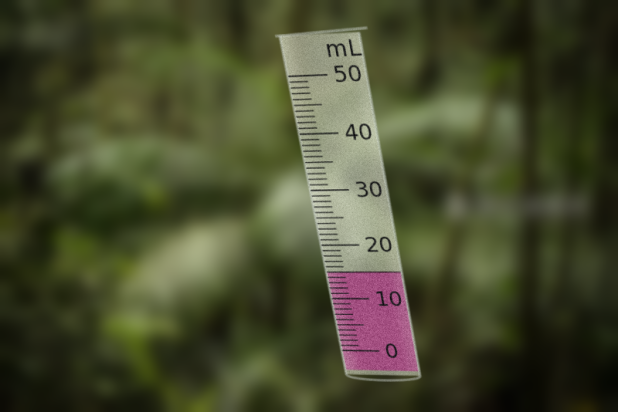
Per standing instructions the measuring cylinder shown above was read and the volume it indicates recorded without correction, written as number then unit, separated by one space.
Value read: 15 mL
